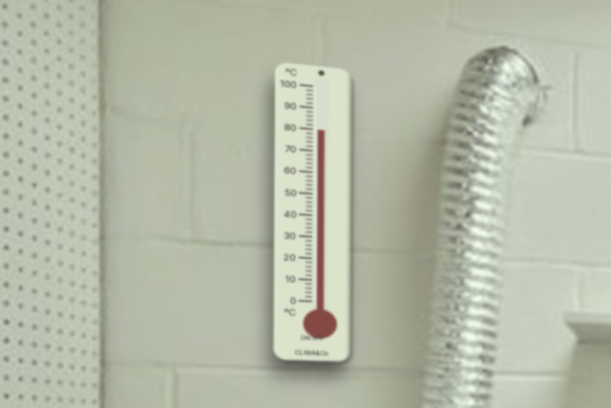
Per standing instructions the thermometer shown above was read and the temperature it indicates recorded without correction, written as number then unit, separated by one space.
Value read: 80 °C
